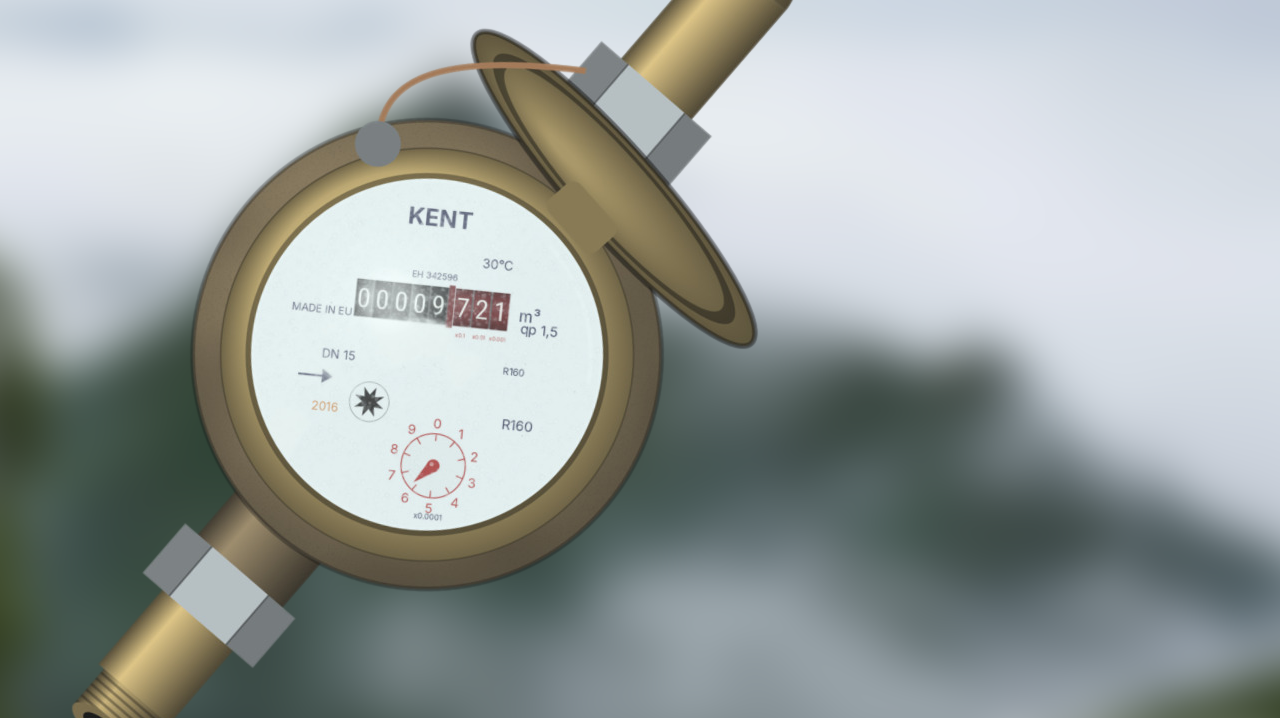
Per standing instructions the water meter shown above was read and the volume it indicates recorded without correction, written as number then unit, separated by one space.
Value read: 9.7216 m³
